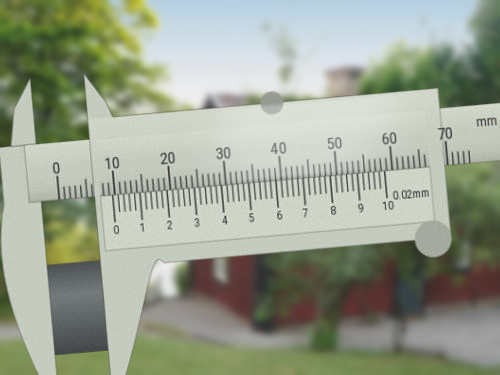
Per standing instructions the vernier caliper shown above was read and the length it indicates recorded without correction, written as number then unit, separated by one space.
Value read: 9.6 mm
